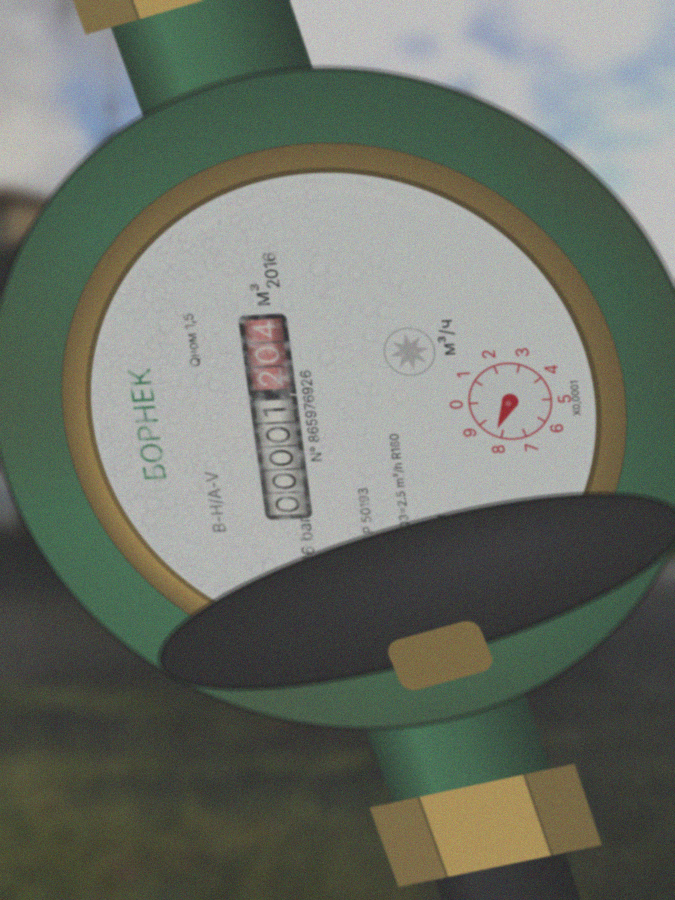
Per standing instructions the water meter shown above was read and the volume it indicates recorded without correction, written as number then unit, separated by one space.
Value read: 1.2048 m³
